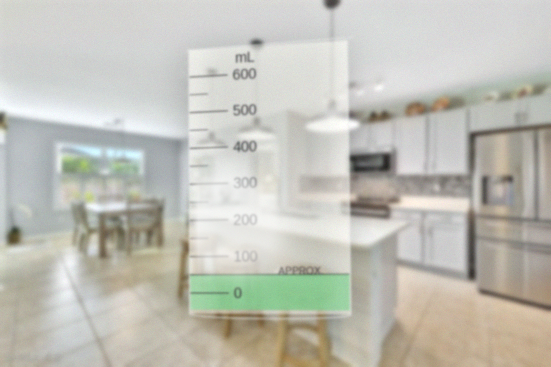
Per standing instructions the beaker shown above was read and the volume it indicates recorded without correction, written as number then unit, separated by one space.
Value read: 50 mL
